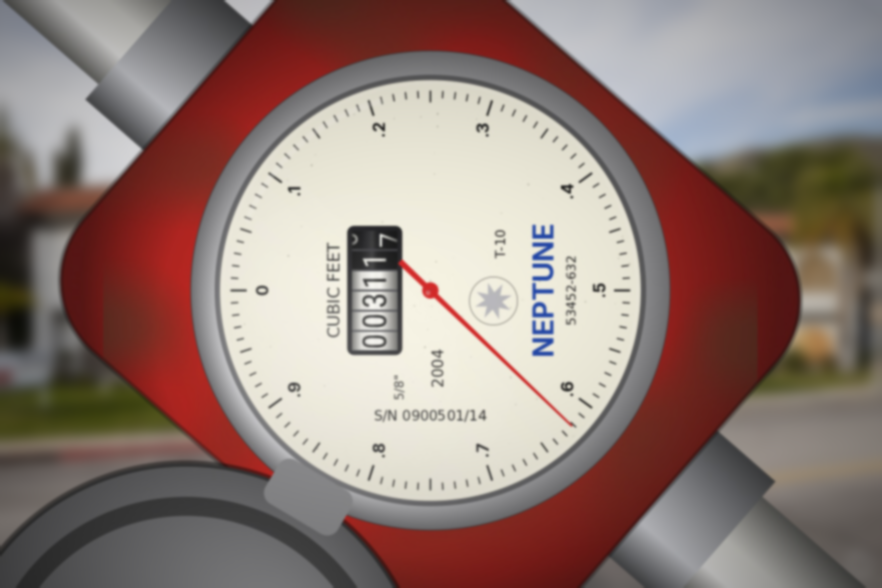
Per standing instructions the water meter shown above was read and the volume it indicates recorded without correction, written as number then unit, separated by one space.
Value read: 3116.62 ft³
